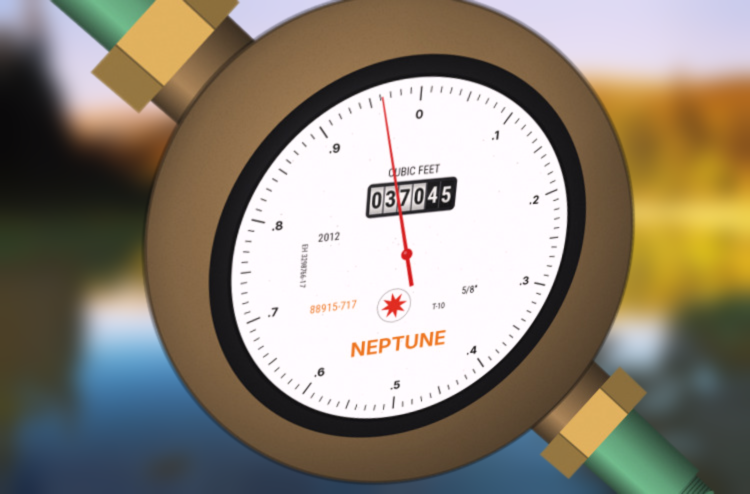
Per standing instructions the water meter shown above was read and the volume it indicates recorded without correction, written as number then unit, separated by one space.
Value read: 37044.96 ft³
